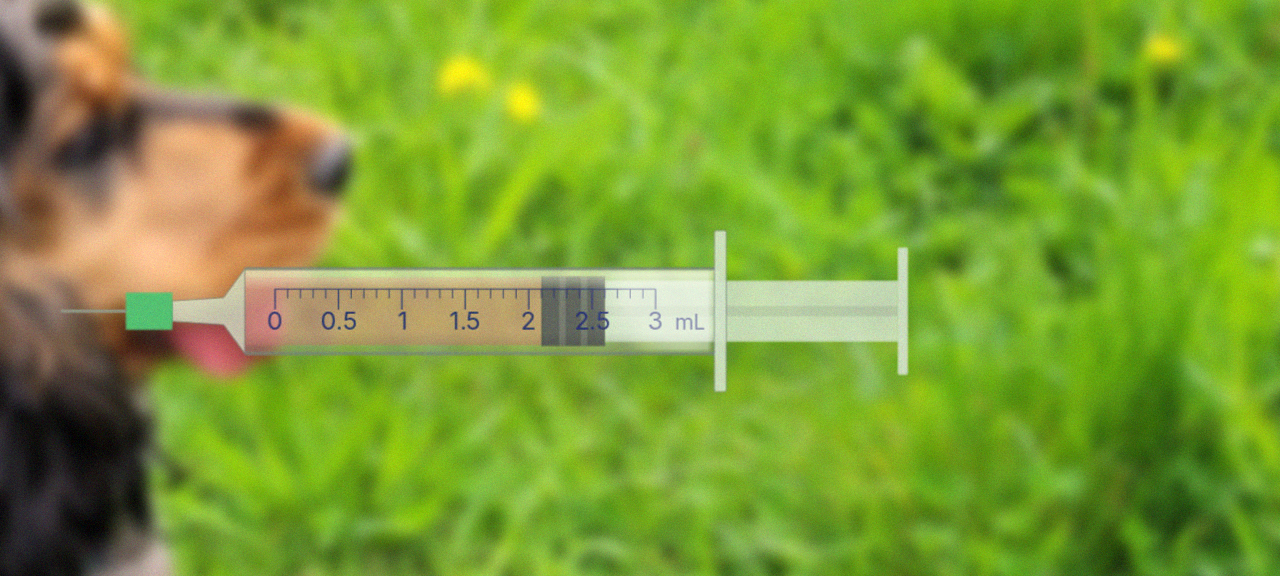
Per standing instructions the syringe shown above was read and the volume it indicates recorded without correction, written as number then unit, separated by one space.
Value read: 2.1 mL
